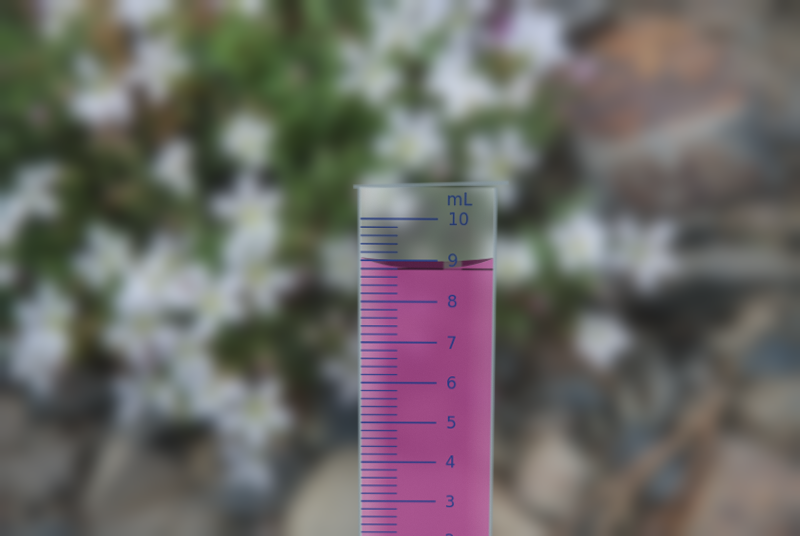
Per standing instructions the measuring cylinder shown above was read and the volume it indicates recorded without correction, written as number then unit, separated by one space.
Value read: 8.8 mL
